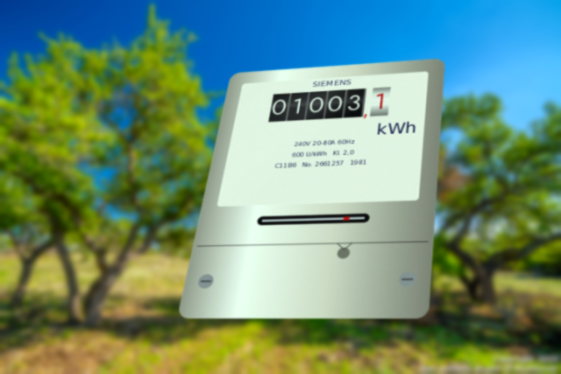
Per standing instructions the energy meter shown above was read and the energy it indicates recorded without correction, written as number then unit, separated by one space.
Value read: 1003.1 kWh
